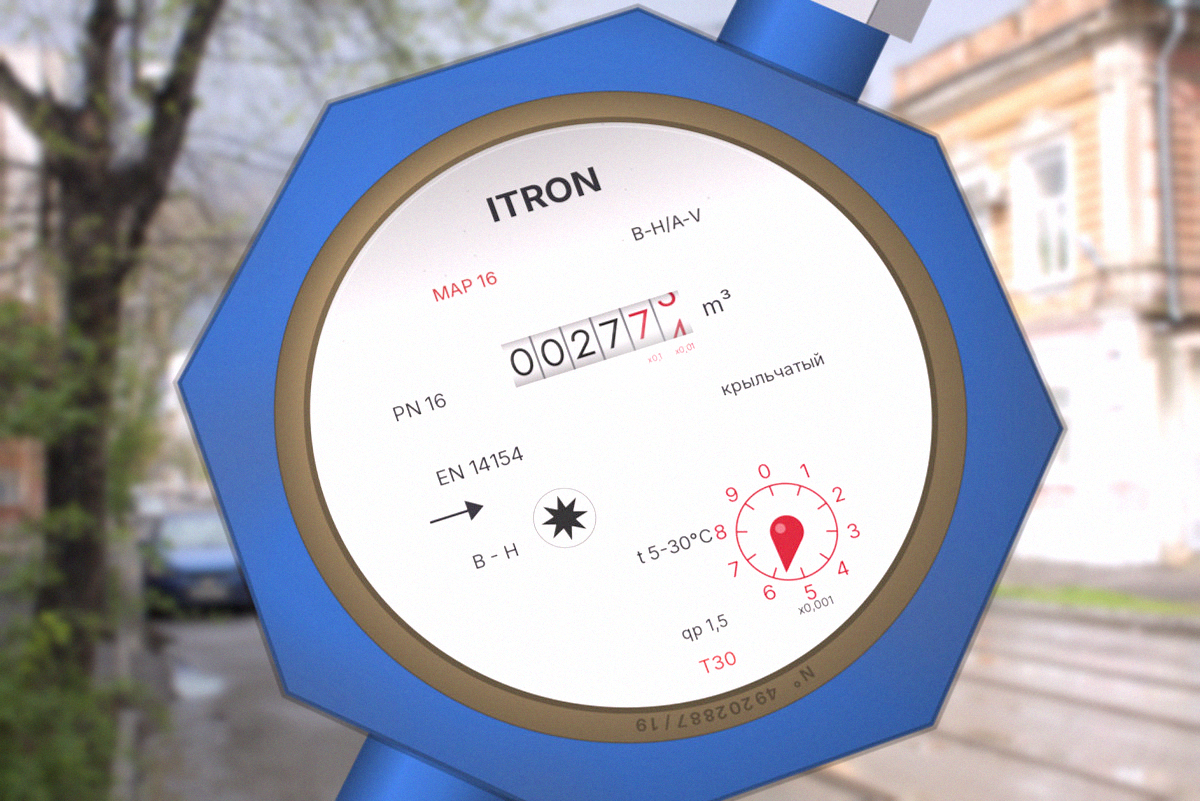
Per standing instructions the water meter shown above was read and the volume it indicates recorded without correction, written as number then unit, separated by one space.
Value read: 27.735 m³
